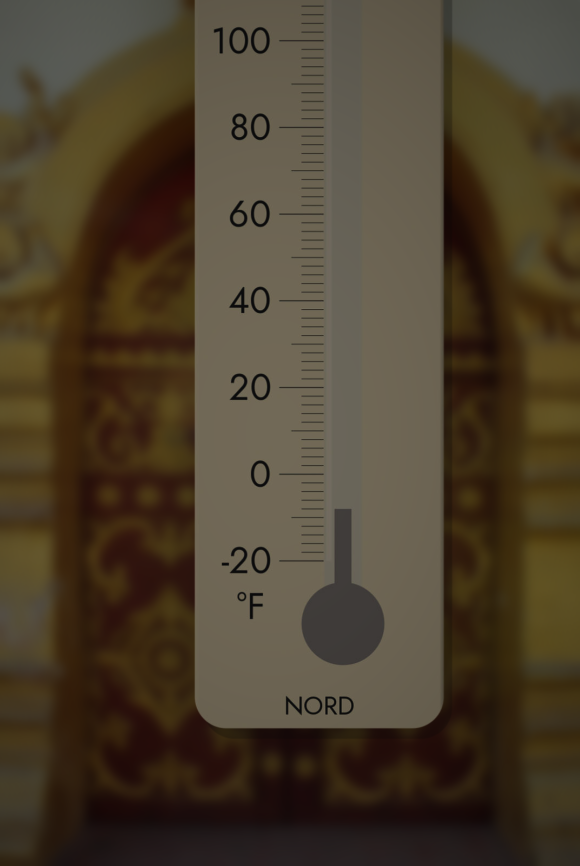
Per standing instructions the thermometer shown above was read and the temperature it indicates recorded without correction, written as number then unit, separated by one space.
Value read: -8 °F
